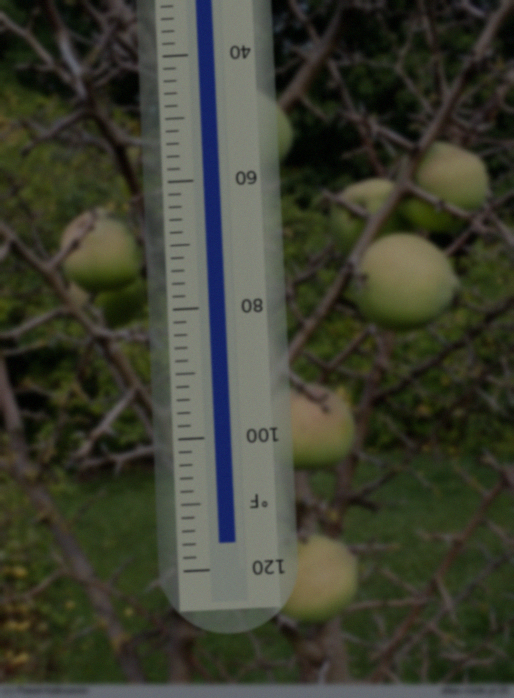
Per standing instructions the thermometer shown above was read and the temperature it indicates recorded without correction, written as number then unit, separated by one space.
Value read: 116 °F
